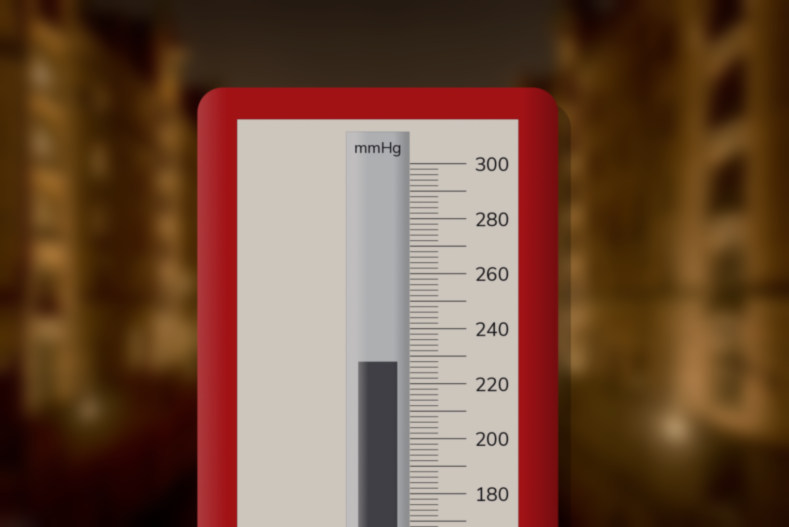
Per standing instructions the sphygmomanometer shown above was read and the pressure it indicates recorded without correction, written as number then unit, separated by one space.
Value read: 228 mmHg
